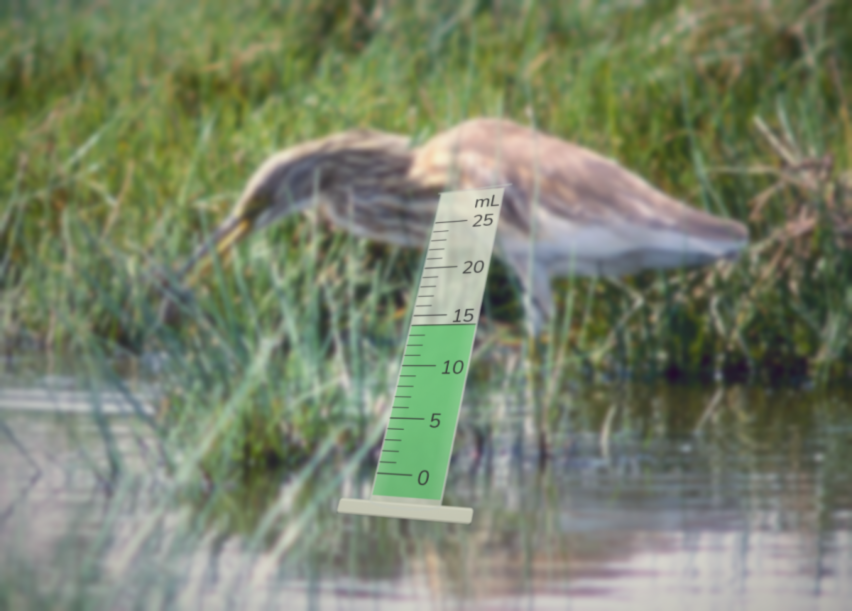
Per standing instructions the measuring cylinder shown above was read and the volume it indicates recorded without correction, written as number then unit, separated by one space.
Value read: 14 mL
